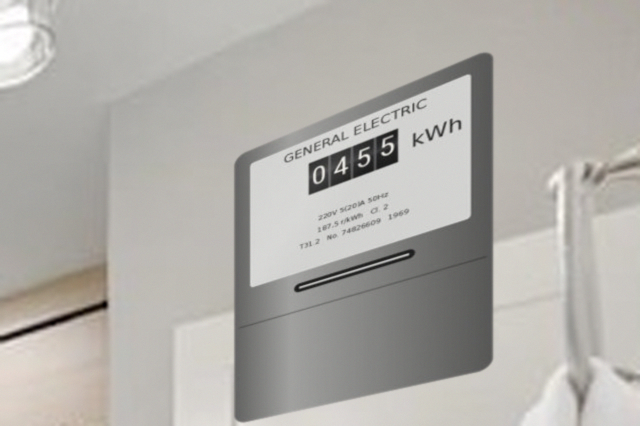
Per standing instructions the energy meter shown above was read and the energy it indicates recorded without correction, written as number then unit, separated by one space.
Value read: 455 kWh
